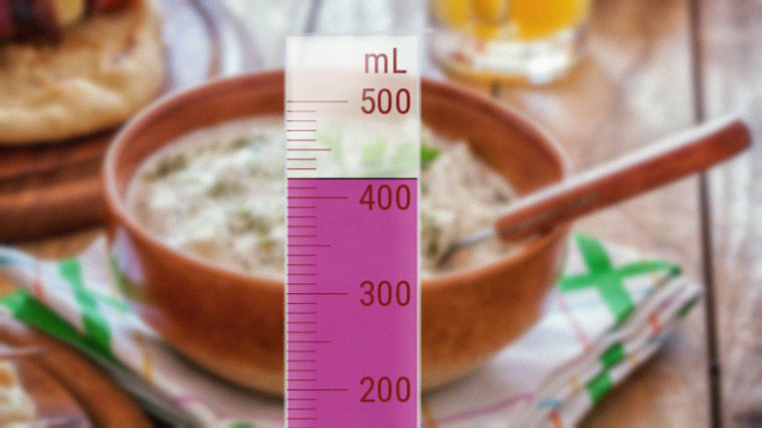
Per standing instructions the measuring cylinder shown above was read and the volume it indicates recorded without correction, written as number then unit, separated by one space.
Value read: 420 mL
